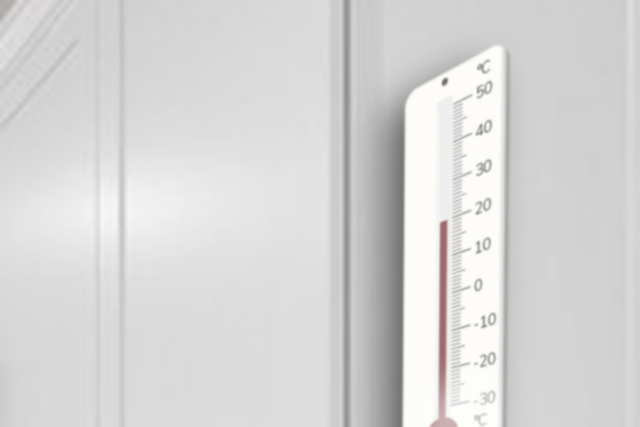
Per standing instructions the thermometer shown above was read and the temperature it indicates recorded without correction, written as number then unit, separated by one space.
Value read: 20 °C
